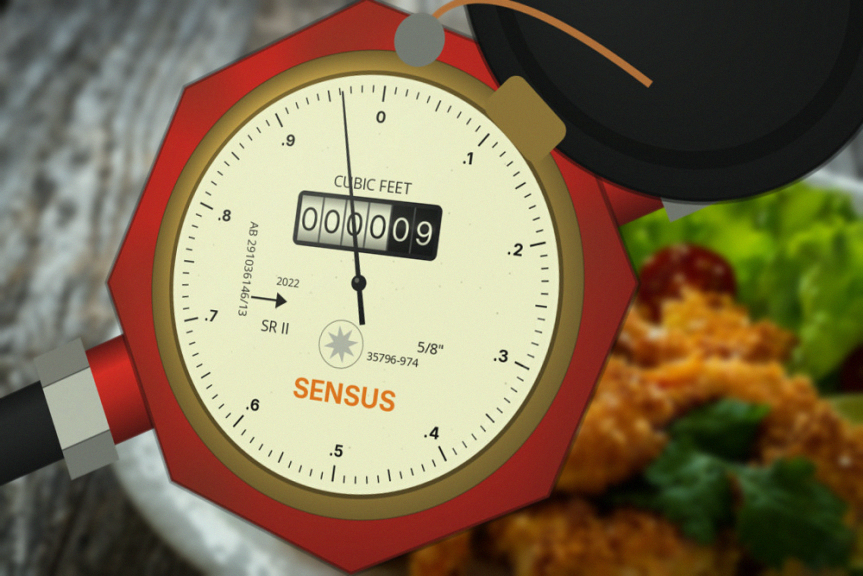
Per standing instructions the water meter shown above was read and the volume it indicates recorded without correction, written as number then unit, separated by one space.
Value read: 8.96 ft³
